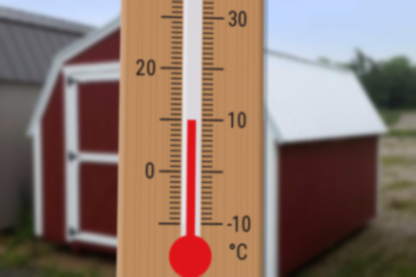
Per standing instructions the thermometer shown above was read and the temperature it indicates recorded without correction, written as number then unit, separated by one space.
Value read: 10 °C
